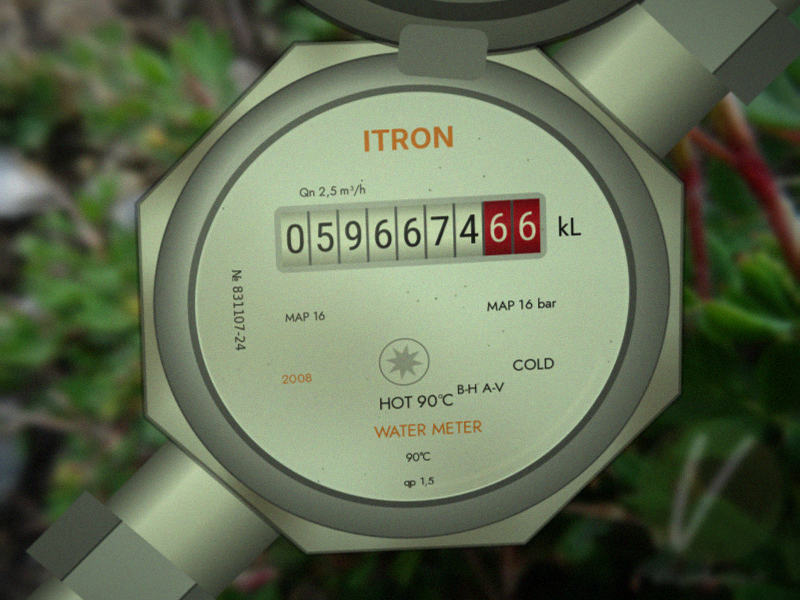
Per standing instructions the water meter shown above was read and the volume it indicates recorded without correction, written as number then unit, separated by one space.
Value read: 596674.66 kL
